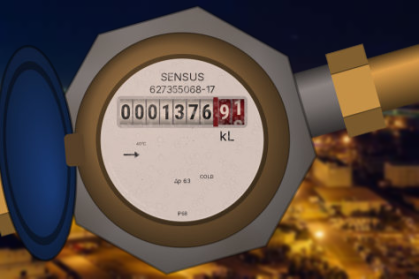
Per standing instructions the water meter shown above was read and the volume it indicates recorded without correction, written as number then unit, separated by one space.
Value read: 1376.91 kL
